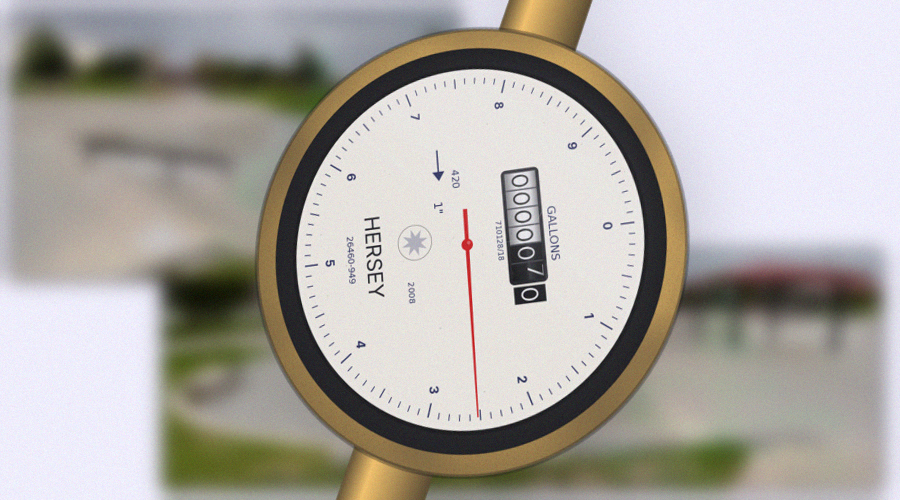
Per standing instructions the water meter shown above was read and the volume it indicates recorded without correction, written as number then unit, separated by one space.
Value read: 72.5 gal
